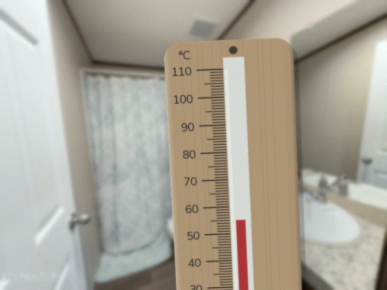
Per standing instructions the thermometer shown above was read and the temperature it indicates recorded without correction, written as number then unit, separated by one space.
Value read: 55 °C
